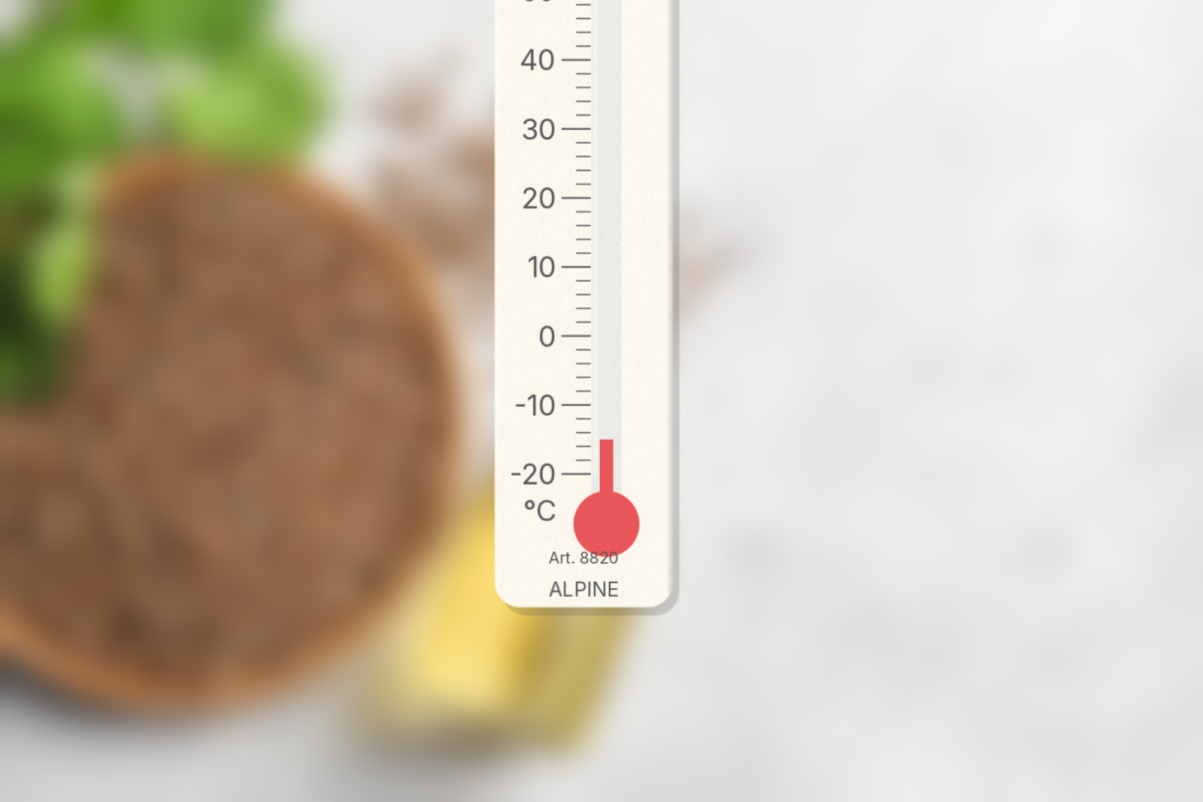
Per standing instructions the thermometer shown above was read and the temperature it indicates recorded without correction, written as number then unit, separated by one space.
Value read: -15 °C
